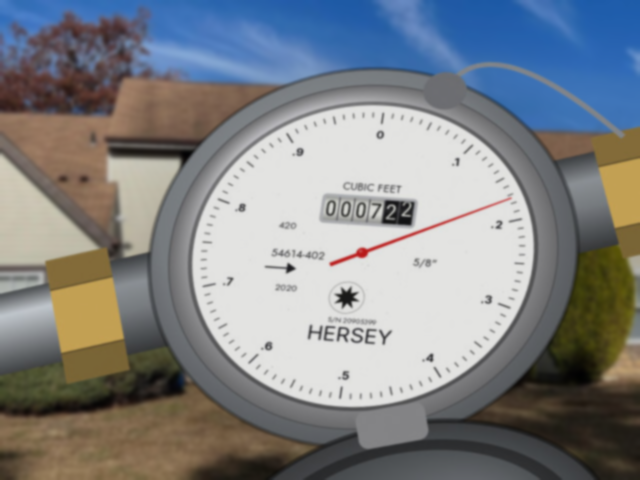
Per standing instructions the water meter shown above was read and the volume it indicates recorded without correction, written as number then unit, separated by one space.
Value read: 722.17 ft³
